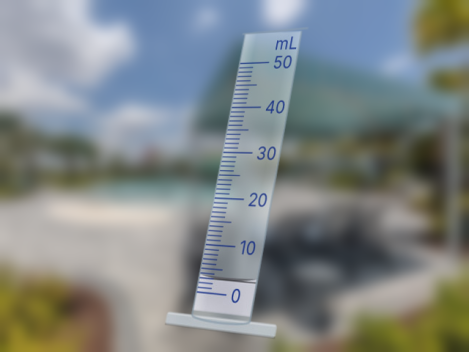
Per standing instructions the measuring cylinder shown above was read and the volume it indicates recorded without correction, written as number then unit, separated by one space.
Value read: 3 mL
